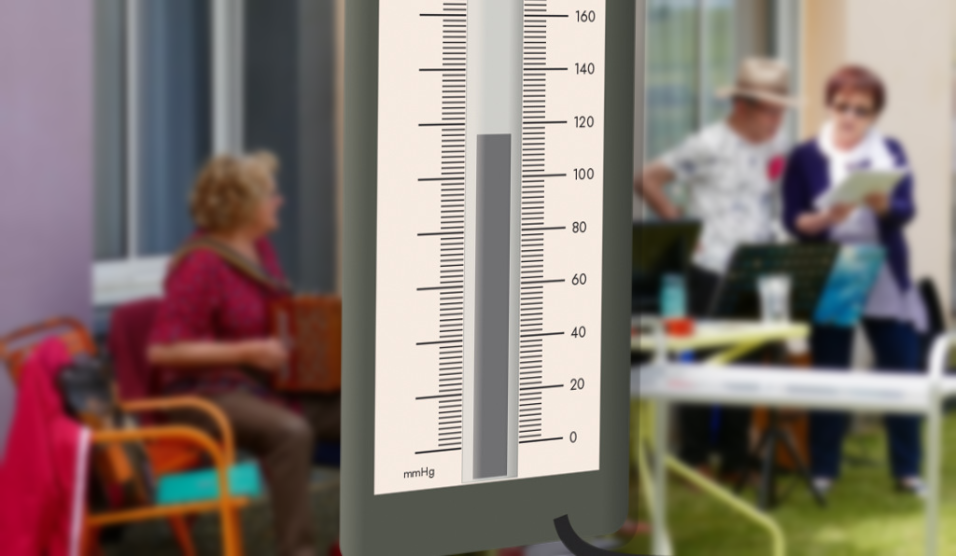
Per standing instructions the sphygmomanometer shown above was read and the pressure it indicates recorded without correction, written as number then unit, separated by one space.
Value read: 116 mmHg
